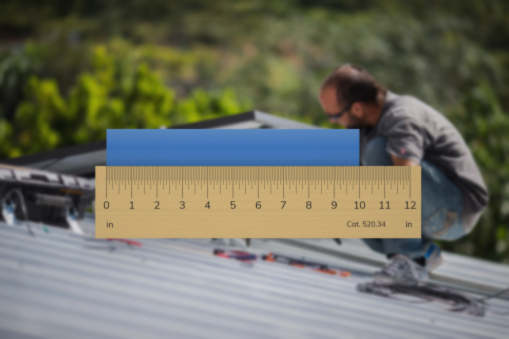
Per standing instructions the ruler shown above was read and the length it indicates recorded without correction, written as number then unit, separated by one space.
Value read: 10 in
